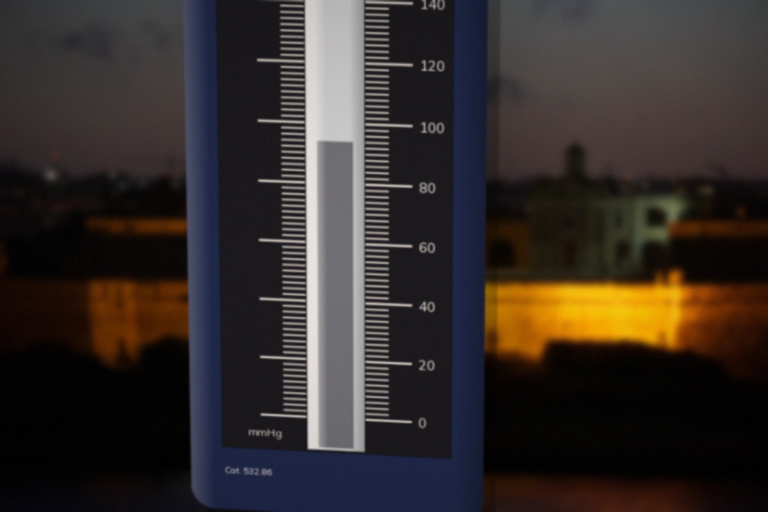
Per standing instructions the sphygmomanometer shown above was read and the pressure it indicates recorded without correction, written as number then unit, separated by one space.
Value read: 94 mmHg
